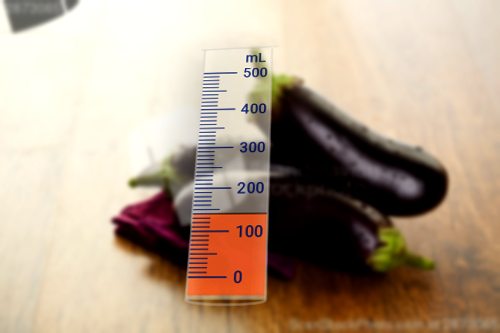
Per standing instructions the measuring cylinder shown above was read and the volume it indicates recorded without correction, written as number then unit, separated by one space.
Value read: 140 mL
